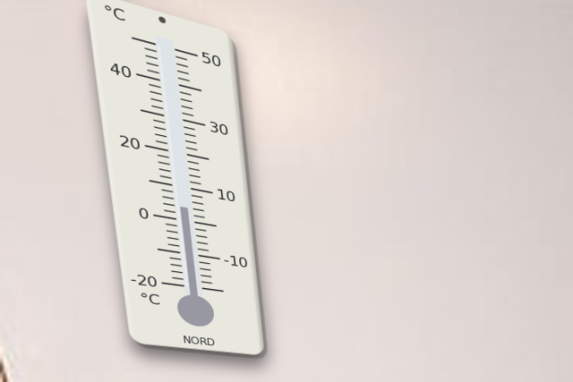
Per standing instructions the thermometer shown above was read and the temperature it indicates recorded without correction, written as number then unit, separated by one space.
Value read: 4 °C
